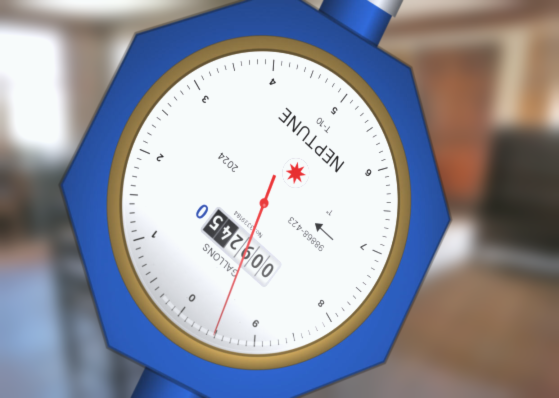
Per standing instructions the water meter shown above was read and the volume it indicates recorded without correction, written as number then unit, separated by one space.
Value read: 92449.5 gal
